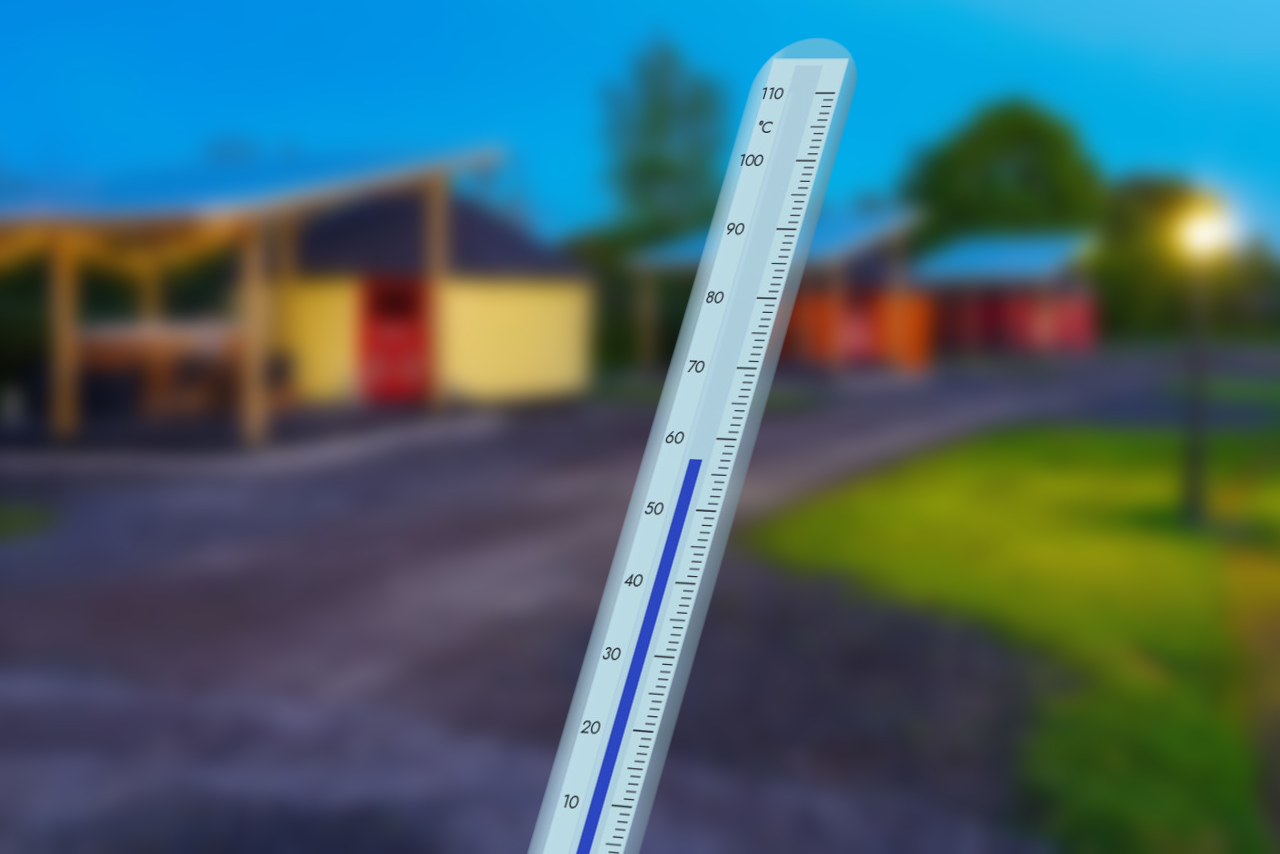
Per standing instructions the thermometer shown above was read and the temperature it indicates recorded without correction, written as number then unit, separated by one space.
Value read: 57 °C
